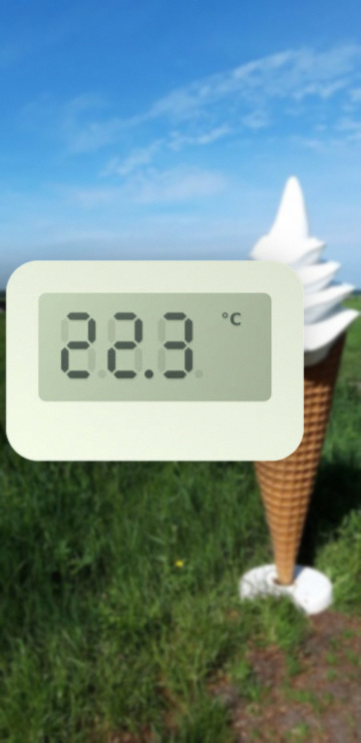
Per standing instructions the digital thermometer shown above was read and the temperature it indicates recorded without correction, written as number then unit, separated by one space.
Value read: 22.3 °C
